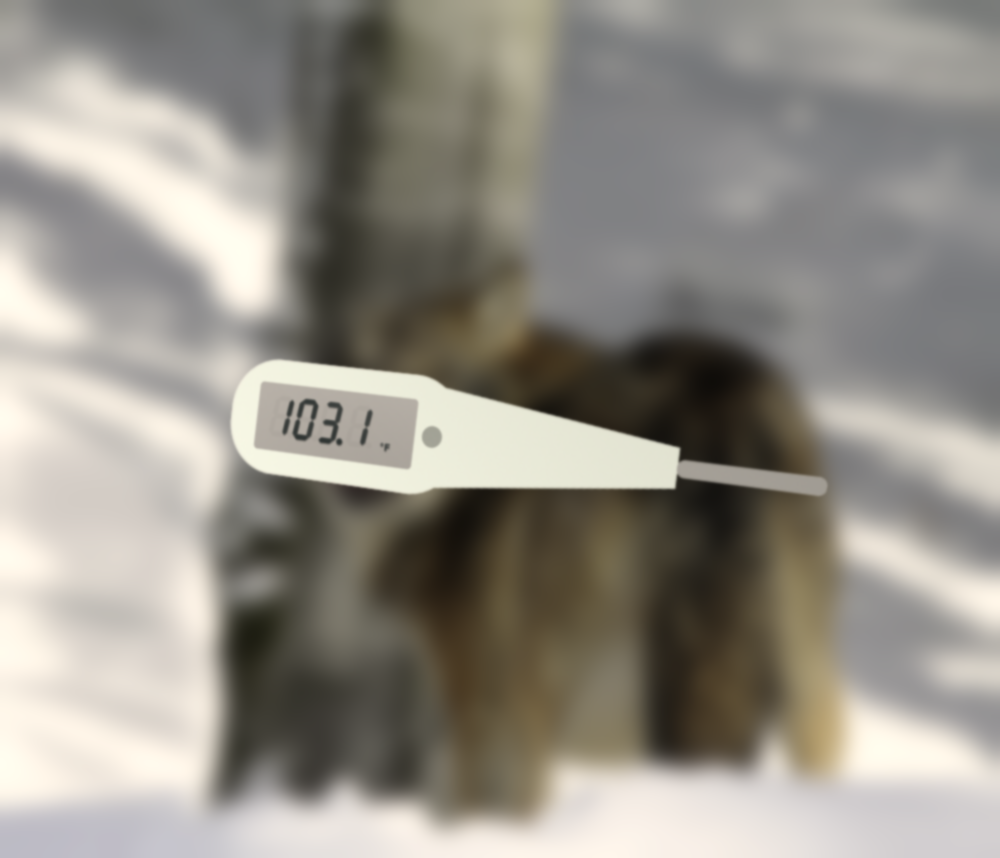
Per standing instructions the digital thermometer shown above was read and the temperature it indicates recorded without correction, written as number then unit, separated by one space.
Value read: 103.1 °F
